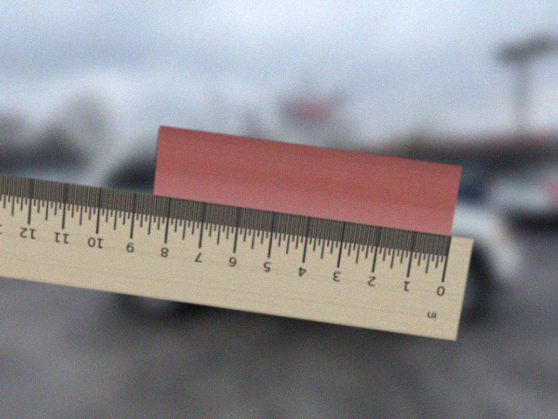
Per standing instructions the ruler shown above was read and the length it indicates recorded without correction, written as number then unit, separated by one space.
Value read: 8.5 in
